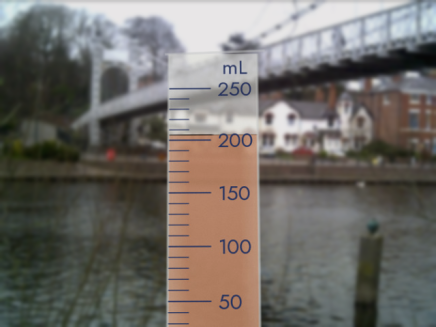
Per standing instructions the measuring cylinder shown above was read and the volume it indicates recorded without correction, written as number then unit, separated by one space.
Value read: 205 mL
